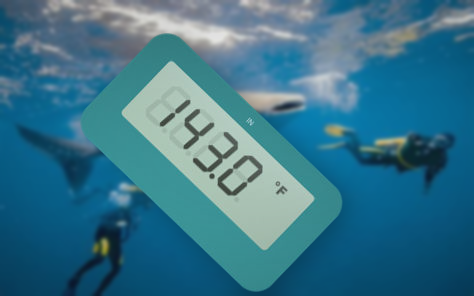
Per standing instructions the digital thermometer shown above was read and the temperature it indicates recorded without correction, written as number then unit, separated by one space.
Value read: 143.0 °F
